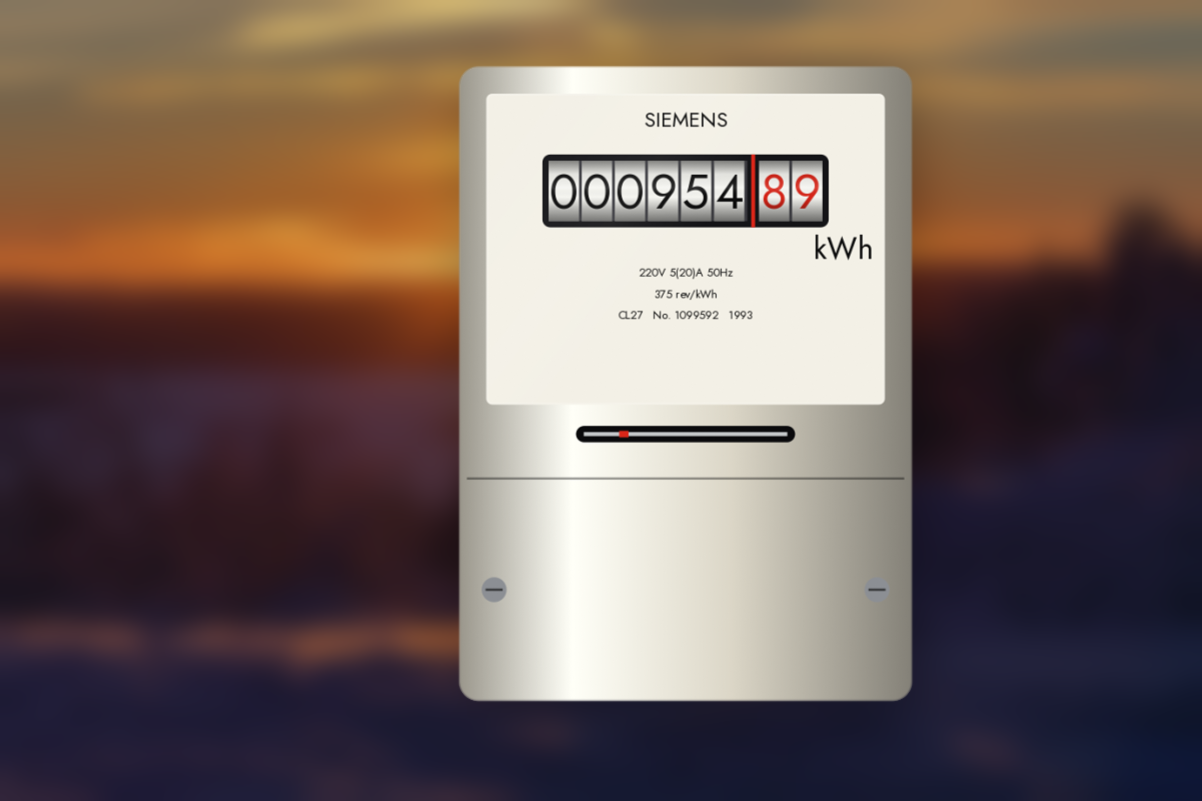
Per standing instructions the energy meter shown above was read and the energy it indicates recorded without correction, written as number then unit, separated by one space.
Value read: 954.89 kWh
